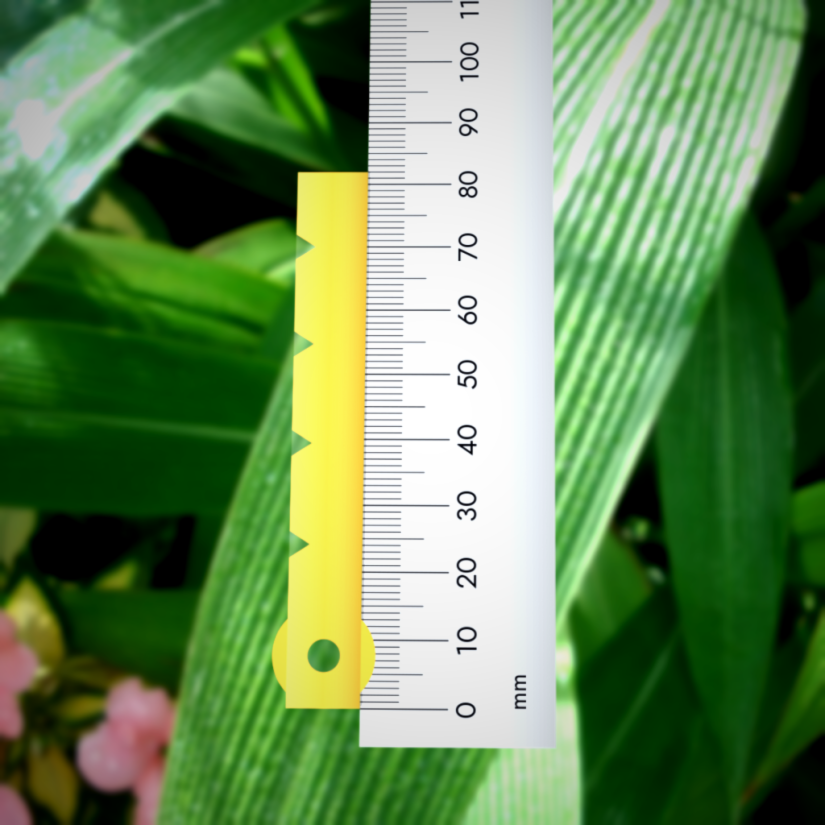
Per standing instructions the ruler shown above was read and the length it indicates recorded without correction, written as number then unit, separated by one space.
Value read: 82 mm
